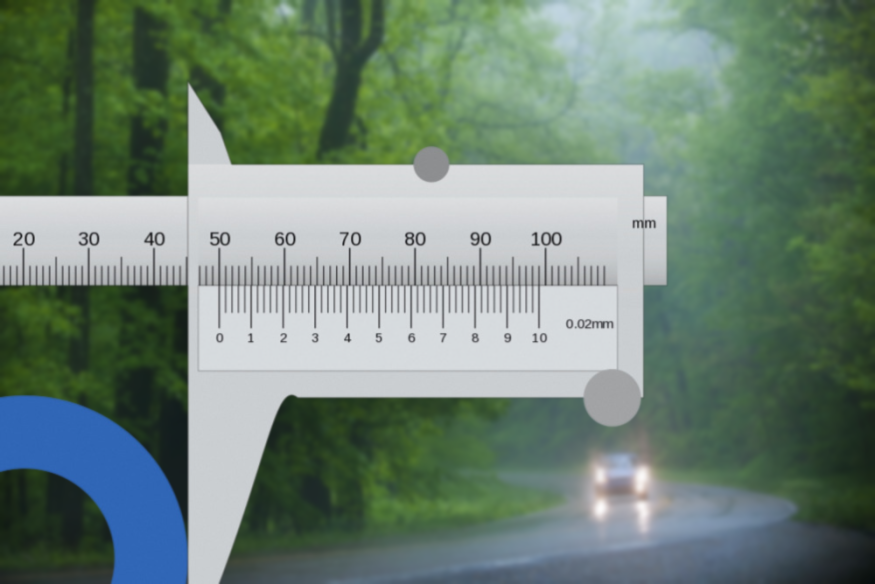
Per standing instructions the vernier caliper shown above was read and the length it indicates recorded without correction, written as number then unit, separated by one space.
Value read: 50.0 mm
